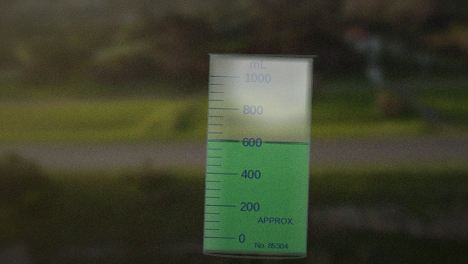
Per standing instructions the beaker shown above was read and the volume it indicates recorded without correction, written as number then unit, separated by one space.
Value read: 600 mL
